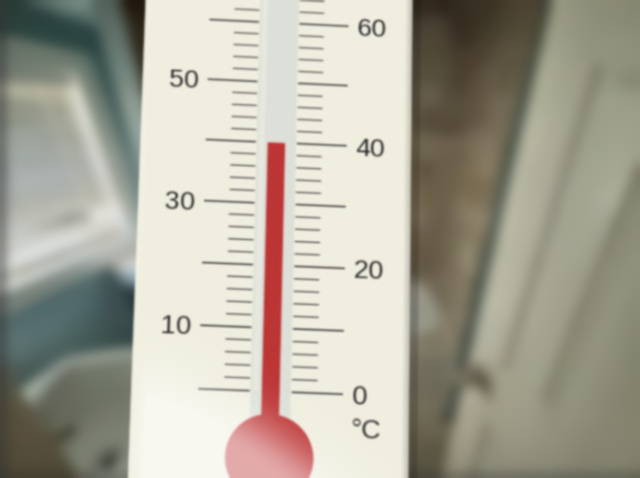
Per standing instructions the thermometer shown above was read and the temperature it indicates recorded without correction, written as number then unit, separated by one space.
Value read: 40 °C
